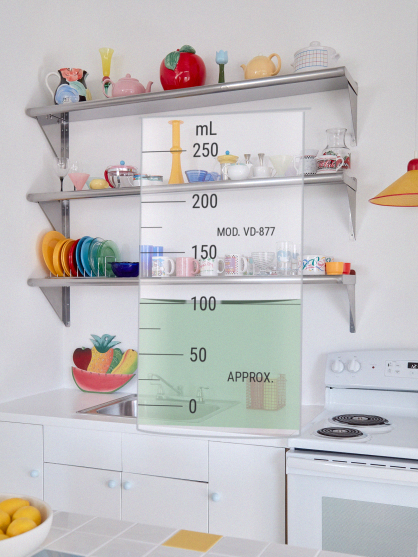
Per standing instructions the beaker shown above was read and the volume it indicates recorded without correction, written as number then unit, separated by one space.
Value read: 100 mL
